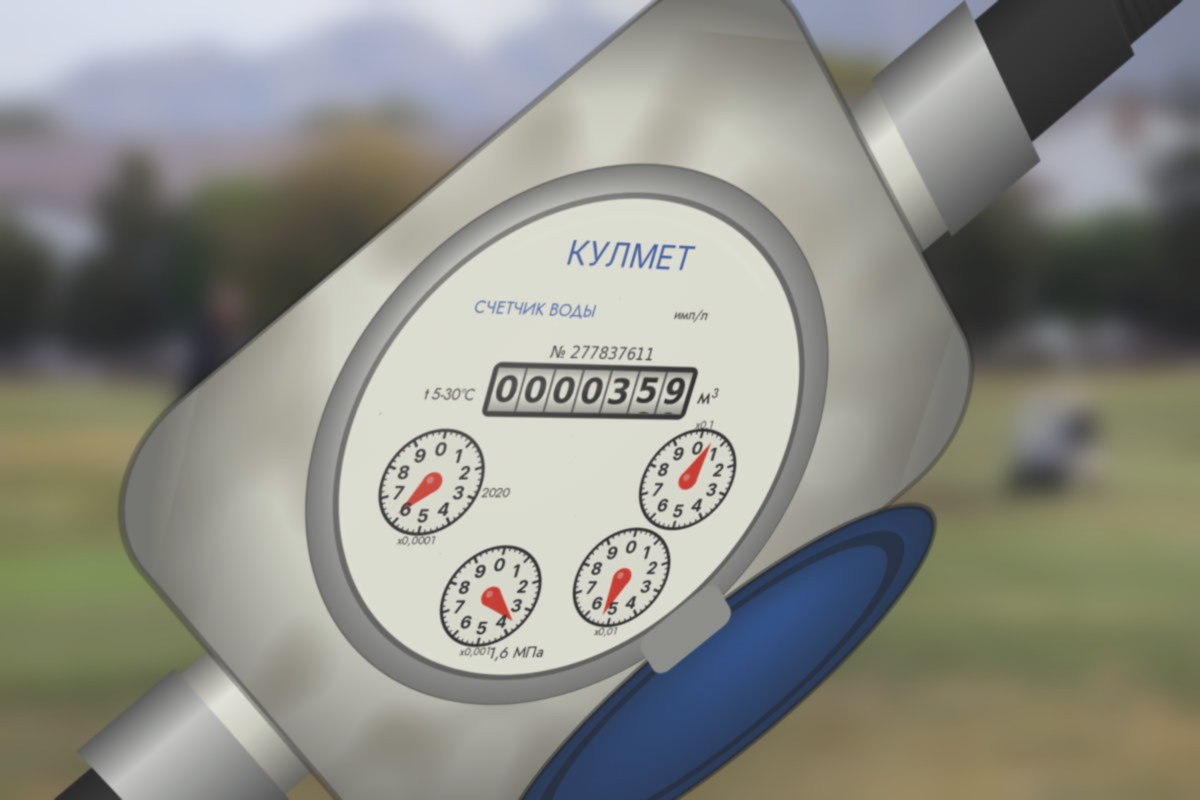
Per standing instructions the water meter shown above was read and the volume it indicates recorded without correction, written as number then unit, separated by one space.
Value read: 359.0536 m³
